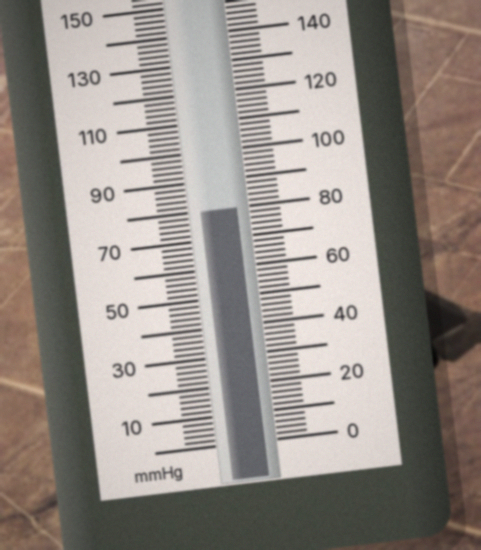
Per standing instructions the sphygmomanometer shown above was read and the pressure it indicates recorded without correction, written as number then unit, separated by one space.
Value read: 80 mmHg
